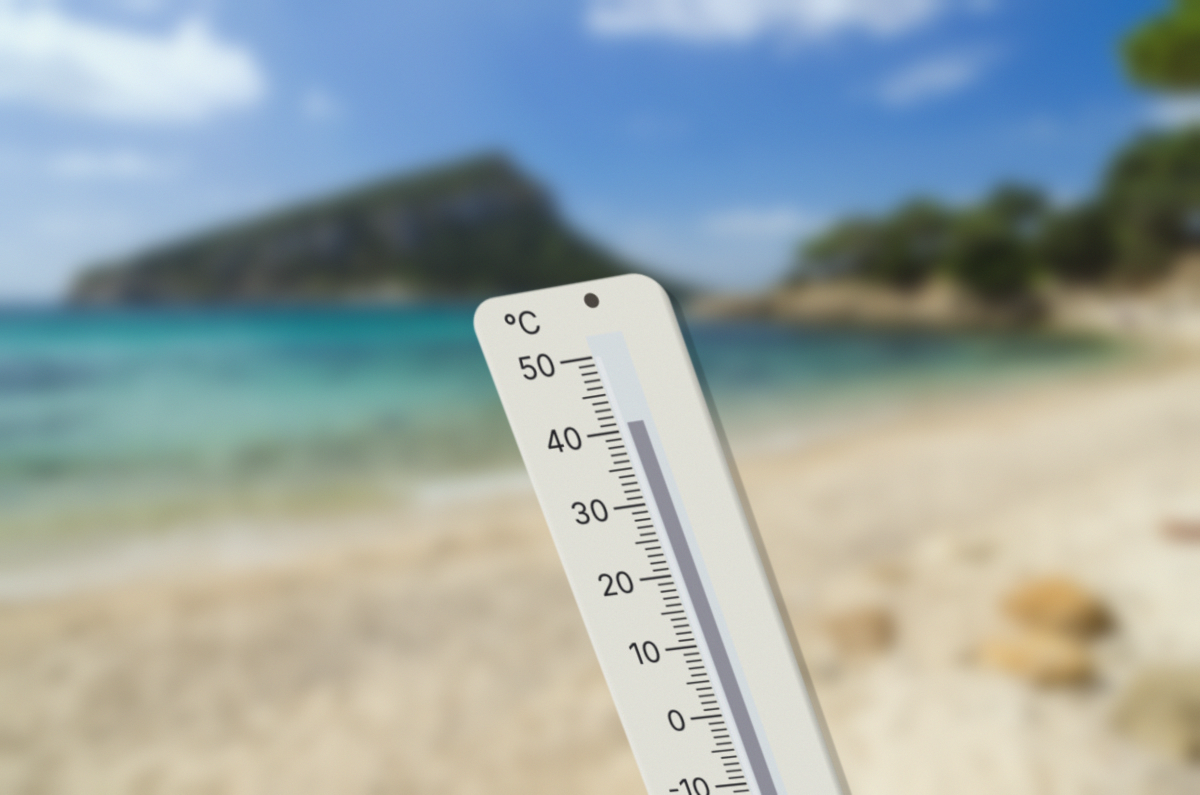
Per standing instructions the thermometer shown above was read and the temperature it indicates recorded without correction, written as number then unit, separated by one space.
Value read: 41 °C
